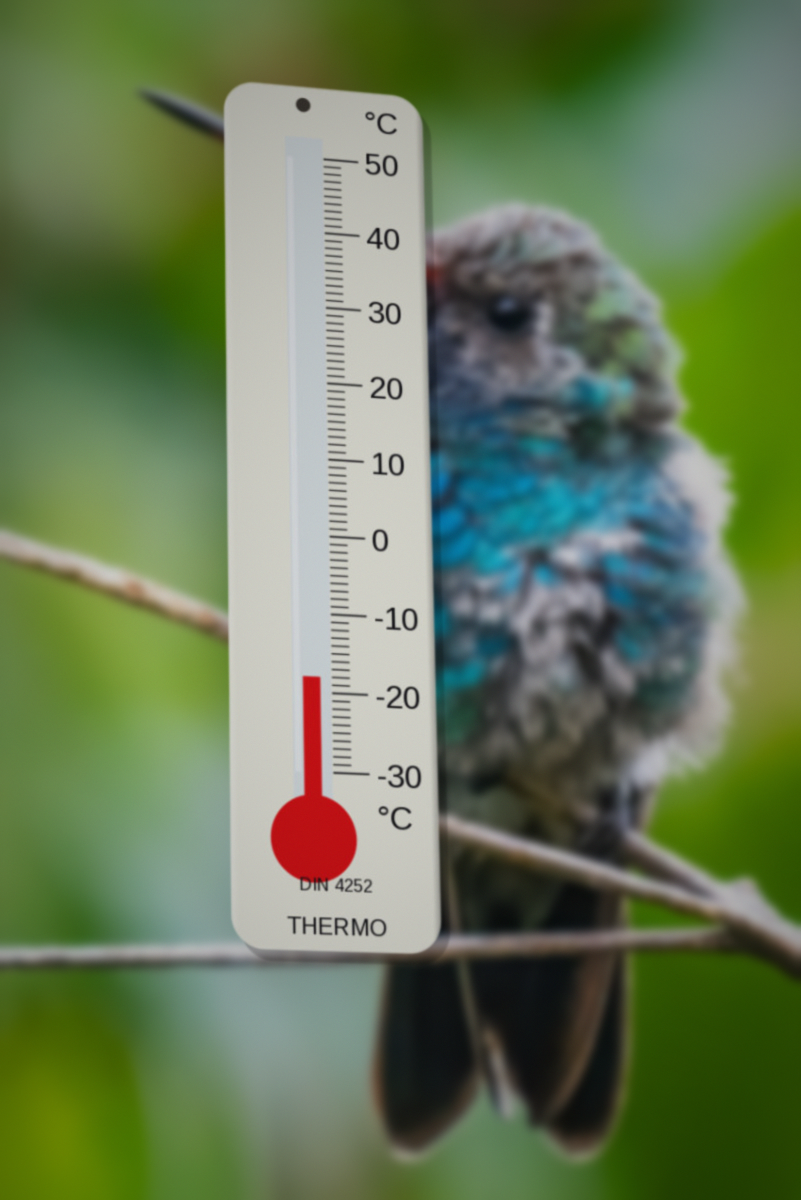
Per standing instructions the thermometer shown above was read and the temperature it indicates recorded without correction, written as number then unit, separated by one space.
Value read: -18 °C
